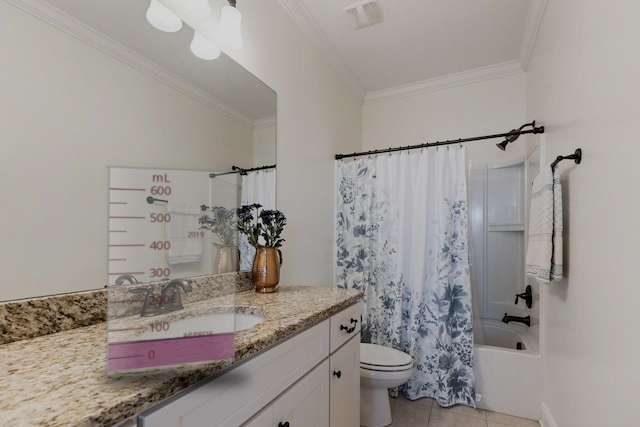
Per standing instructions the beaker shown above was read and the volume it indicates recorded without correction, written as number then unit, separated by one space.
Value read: 50 mL
